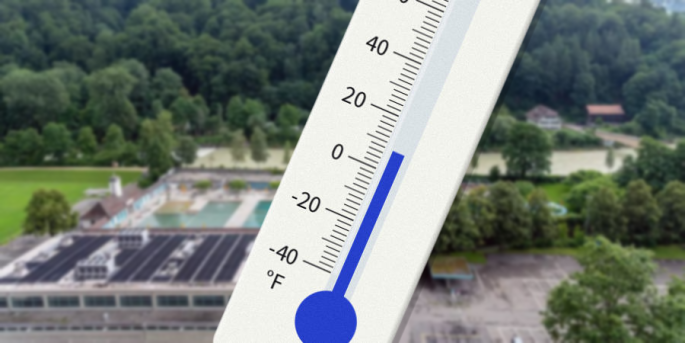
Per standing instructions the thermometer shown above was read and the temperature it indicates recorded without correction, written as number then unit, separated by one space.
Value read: 8 °F
